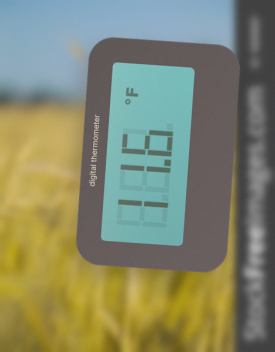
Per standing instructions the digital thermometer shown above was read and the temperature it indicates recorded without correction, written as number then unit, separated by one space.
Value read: 11.6 °F
